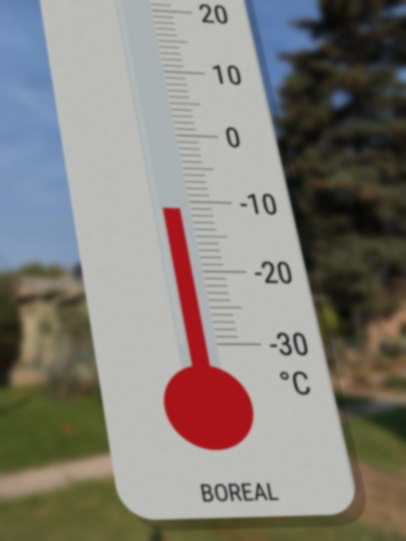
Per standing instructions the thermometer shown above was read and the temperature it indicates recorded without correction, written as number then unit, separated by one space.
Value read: -11 °C
